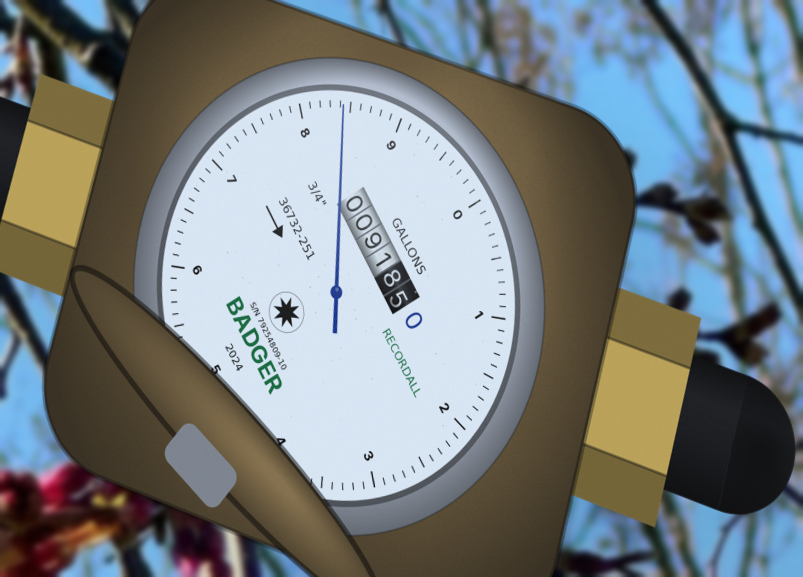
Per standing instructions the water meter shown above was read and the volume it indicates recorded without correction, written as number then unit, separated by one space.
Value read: 91848.4 gal
